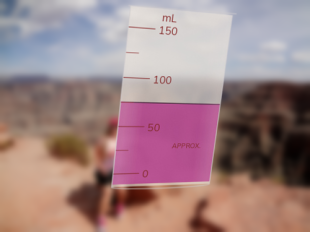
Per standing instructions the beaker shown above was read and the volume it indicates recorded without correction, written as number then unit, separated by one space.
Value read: 75 mL
